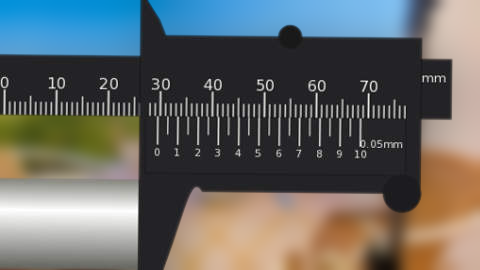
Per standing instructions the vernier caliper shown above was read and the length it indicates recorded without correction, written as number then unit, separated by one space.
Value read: 29.5 mm
